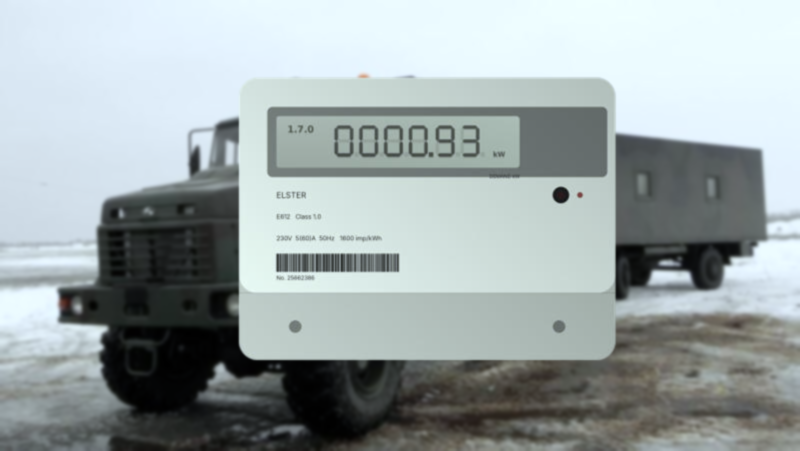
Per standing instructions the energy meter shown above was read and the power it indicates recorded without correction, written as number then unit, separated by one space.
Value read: 0.93 kW
